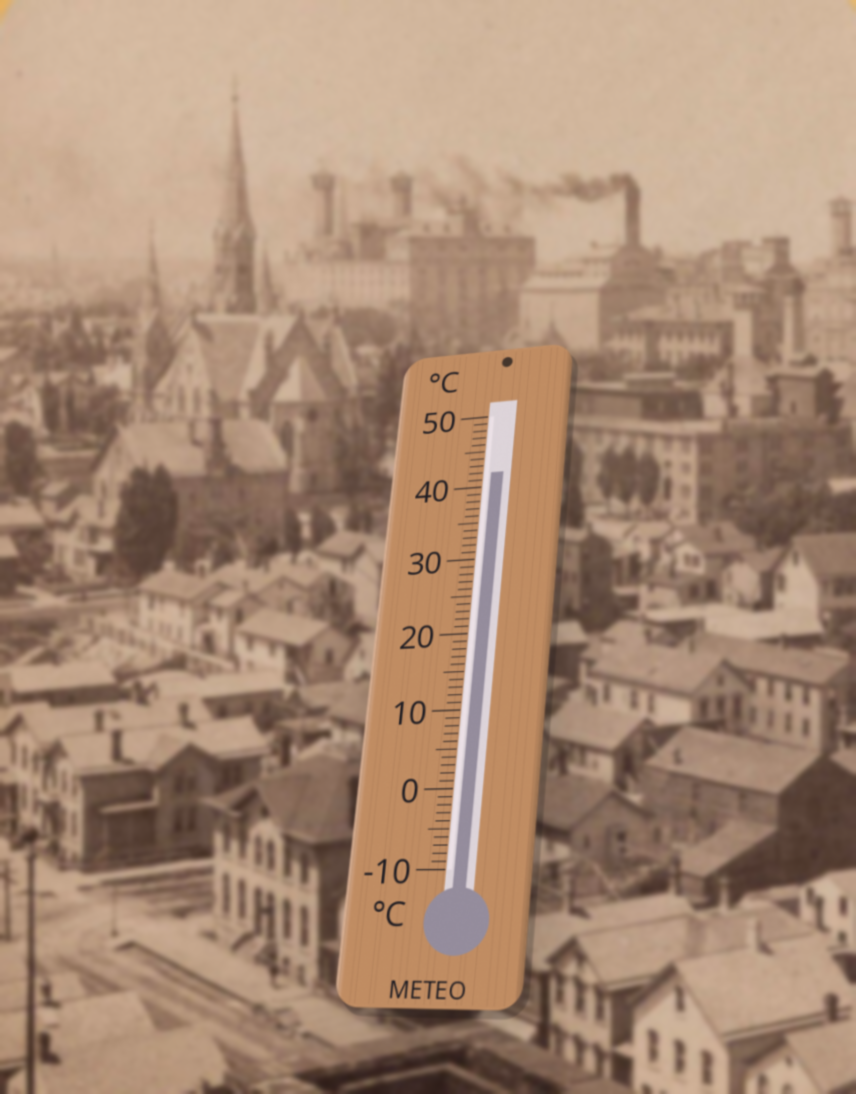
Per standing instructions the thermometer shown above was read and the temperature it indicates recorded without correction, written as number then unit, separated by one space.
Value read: 42 °C
